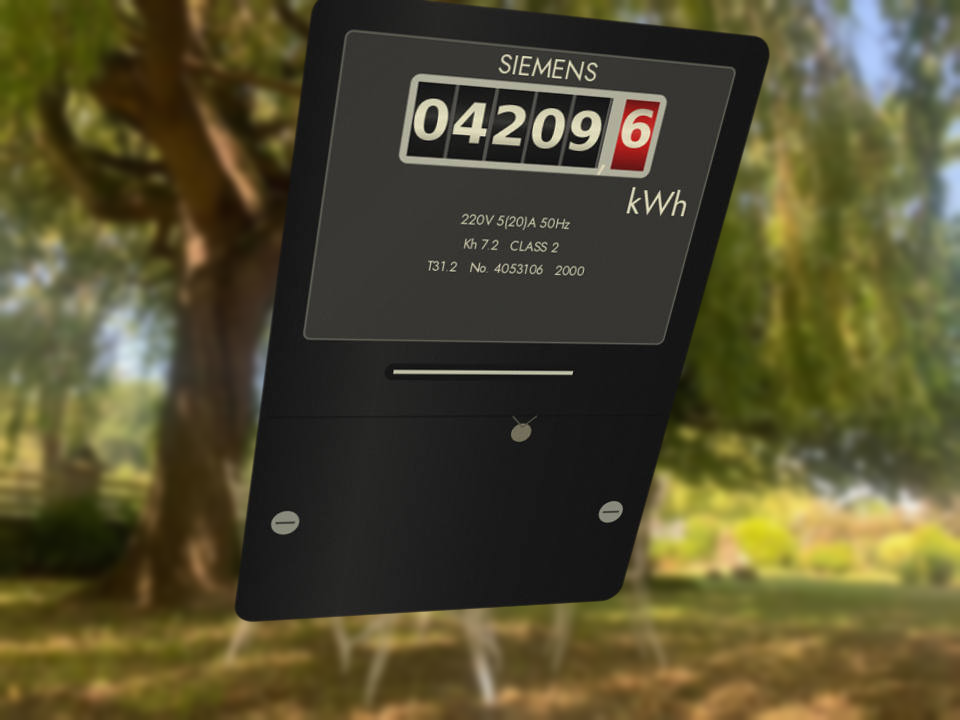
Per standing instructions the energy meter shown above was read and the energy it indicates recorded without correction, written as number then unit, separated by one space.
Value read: 4209.6 kWh
